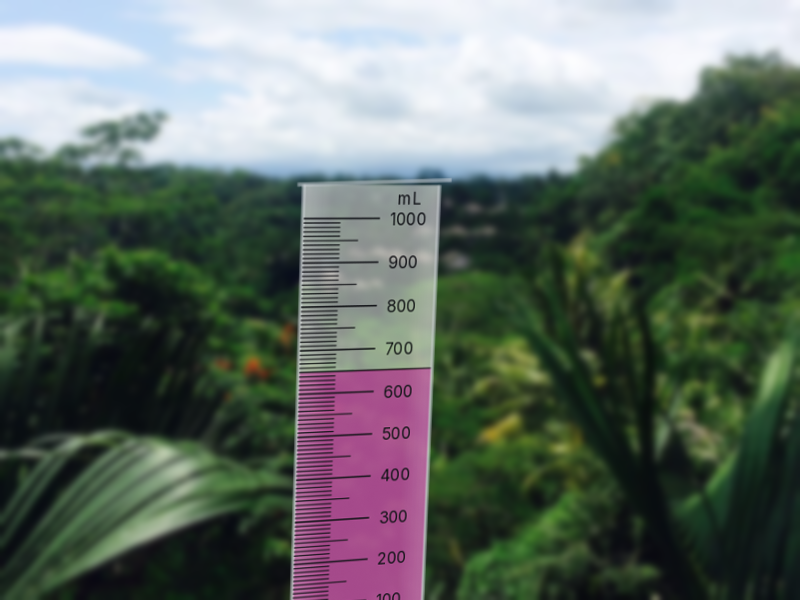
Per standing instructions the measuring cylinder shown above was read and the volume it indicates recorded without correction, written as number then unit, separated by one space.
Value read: 650 mL
